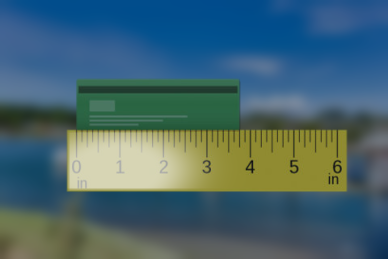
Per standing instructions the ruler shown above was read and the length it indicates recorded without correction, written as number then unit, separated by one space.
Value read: 3.75 in
